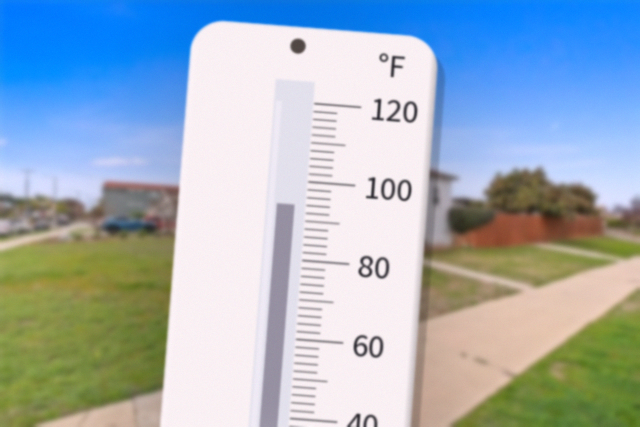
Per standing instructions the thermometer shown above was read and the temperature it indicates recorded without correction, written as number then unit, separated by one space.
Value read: 94 °F
